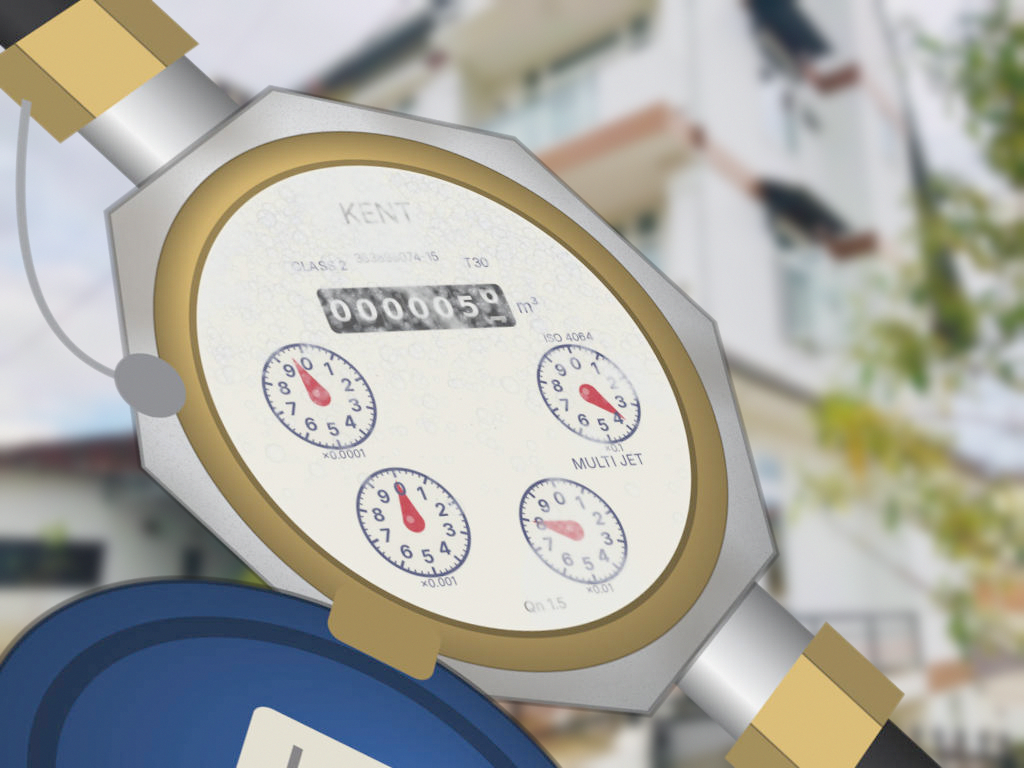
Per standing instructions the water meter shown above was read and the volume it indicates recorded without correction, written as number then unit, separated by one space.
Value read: 56.3799 m³
